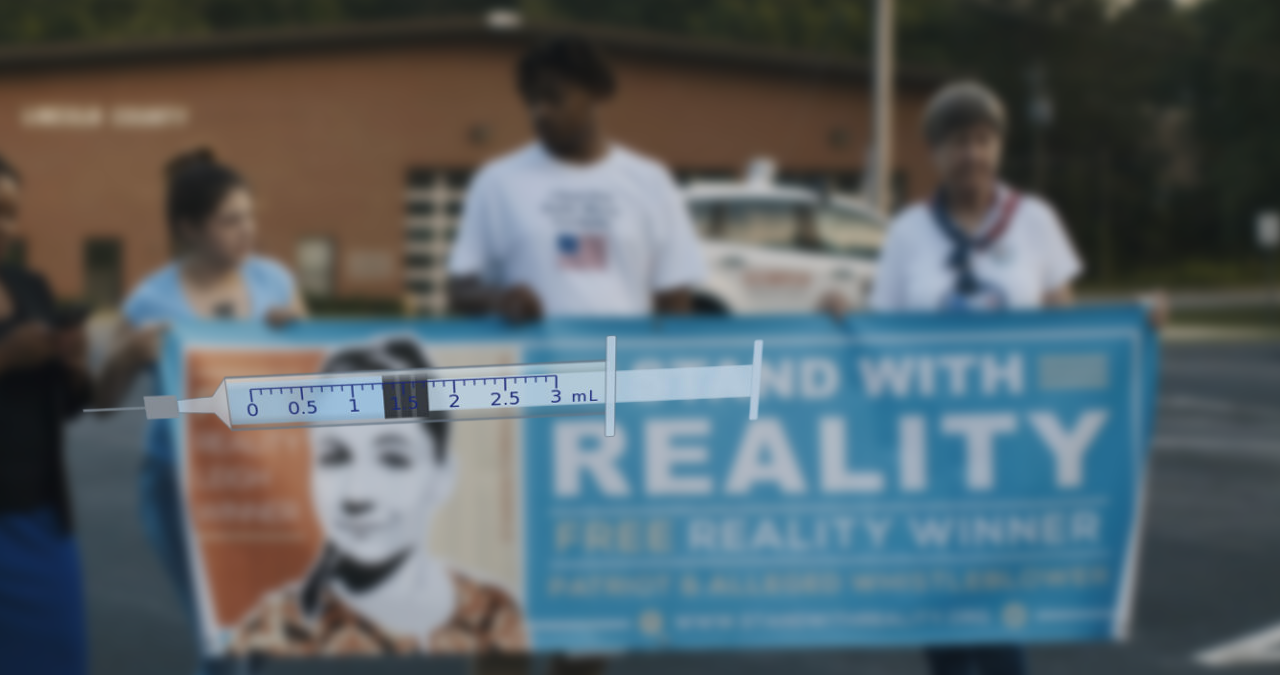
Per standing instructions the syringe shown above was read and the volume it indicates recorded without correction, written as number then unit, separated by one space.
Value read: 1.3 mL
